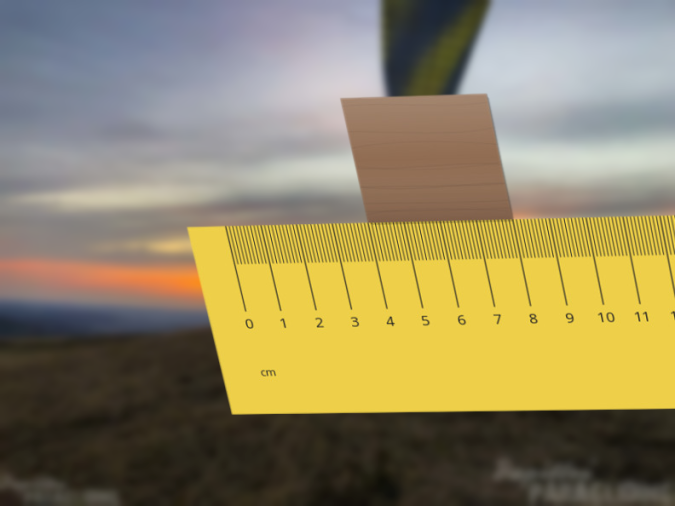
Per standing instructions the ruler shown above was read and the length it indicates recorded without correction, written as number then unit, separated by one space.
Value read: 4 cm
